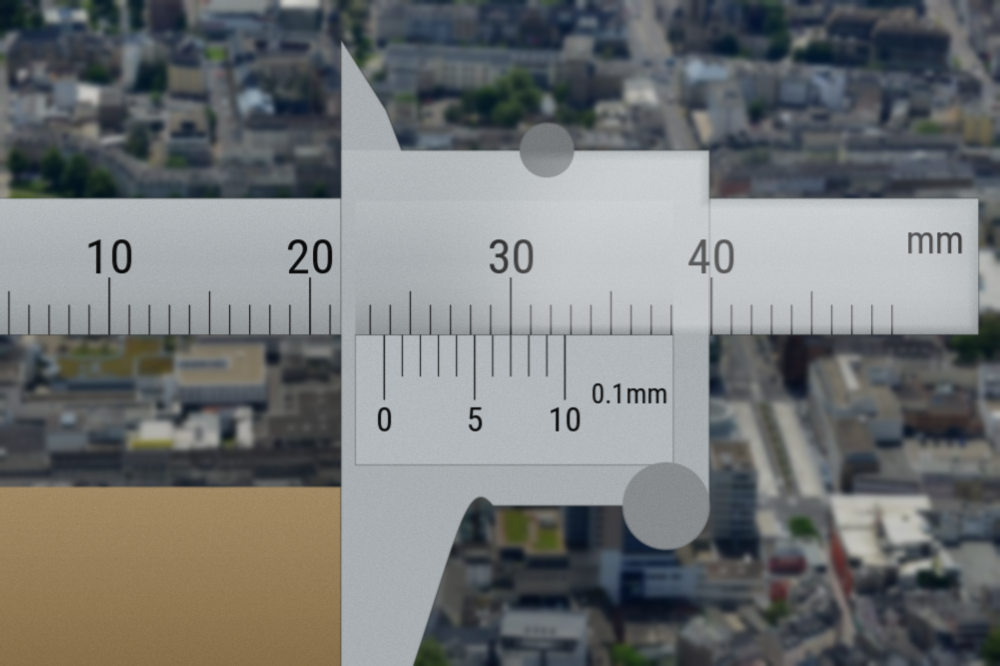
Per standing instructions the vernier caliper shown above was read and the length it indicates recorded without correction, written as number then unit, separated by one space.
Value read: 23.7 mm
